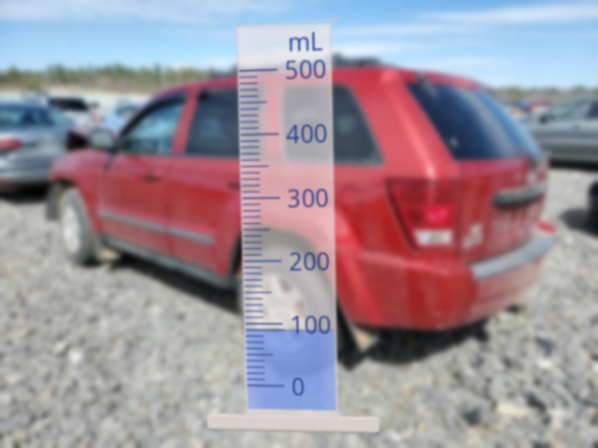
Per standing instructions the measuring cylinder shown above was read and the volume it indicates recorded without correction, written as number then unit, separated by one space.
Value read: 90 mL
